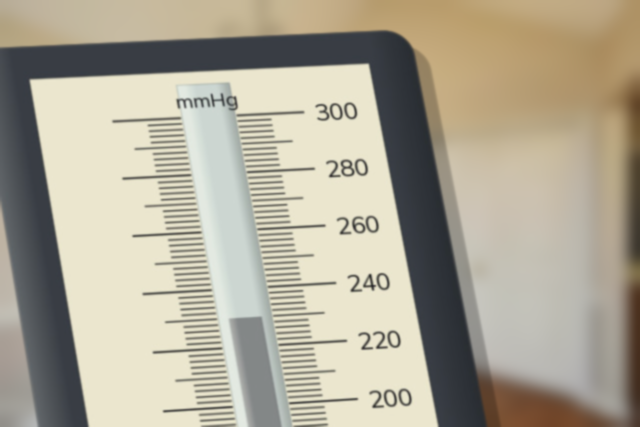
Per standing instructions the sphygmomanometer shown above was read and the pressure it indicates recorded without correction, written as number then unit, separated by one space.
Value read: 230 mmHg
